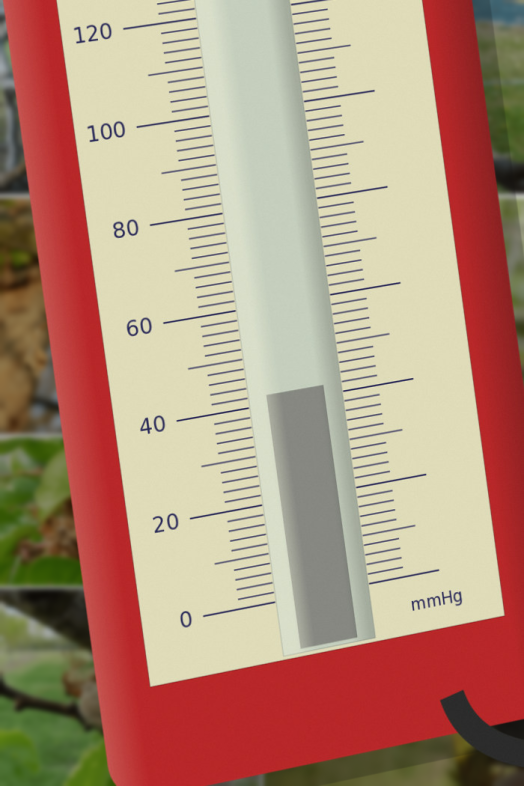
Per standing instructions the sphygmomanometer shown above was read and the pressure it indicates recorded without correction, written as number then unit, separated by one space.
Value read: 42 mmHg
